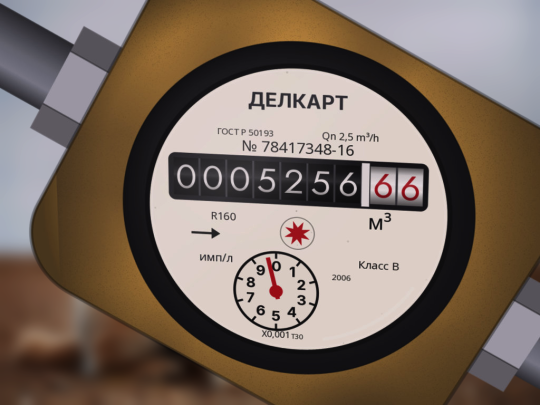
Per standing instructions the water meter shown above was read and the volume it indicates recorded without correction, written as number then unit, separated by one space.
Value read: 5256.659 m³
